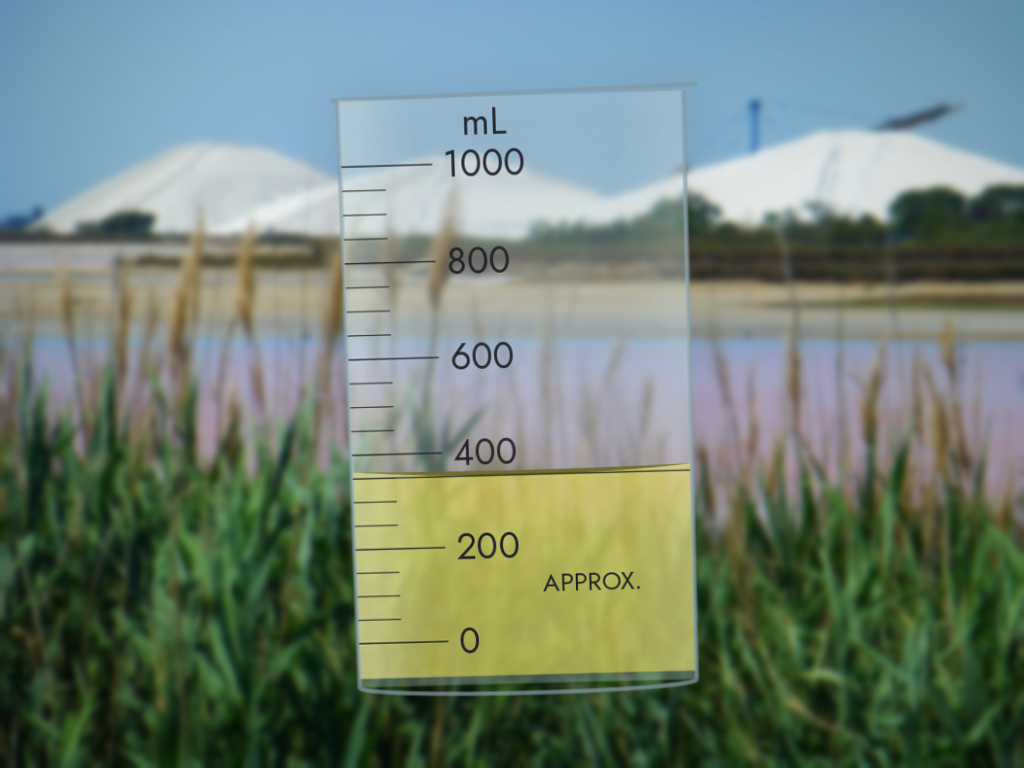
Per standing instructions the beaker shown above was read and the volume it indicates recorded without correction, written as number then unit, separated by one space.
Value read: 350 mL
